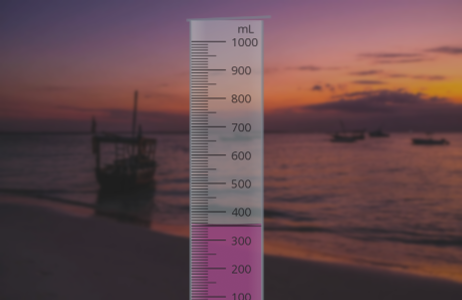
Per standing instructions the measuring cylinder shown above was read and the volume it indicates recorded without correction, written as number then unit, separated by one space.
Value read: 350 mL
